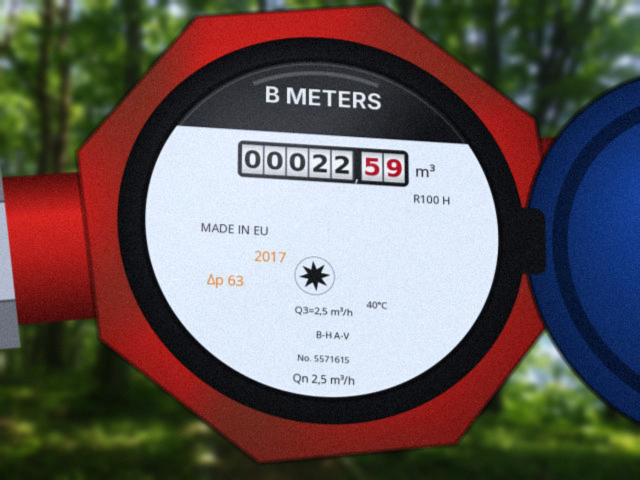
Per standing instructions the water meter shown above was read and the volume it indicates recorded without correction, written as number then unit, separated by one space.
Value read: 22.59 m³
